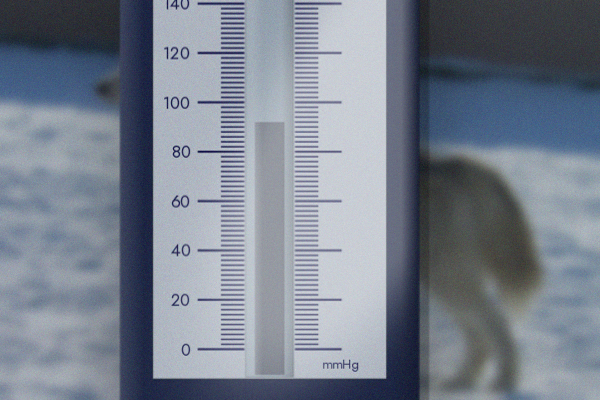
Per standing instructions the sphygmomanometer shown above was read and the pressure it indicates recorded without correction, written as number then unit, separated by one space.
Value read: 92 mmHg
